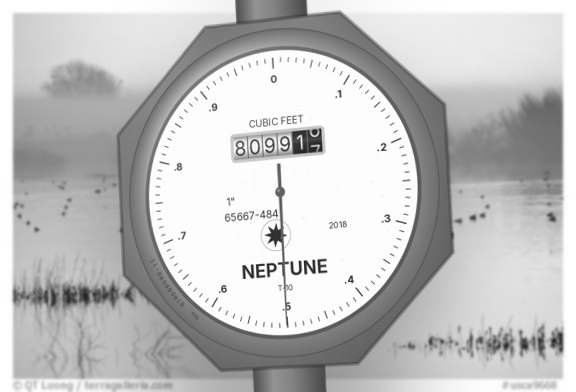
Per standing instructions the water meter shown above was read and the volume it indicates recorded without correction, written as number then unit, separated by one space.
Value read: 809916.50 ft³
